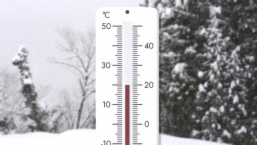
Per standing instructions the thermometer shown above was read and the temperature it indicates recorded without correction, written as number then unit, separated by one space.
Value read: 20 °C
